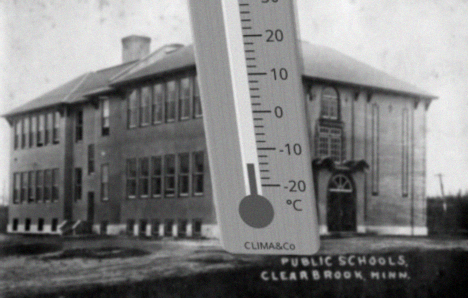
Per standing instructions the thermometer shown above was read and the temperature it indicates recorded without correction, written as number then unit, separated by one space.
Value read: -14 °C
